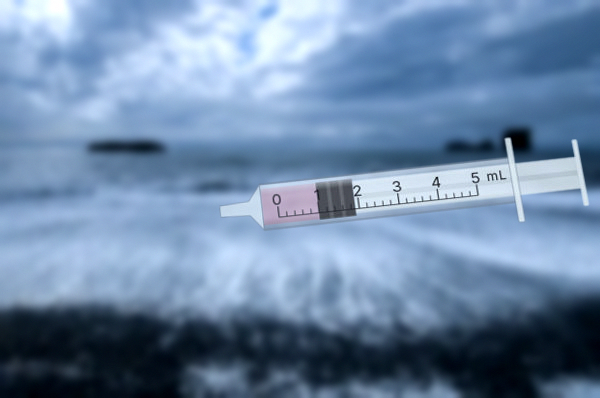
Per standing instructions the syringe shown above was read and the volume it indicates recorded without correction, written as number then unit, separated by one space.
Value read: 1 mL
